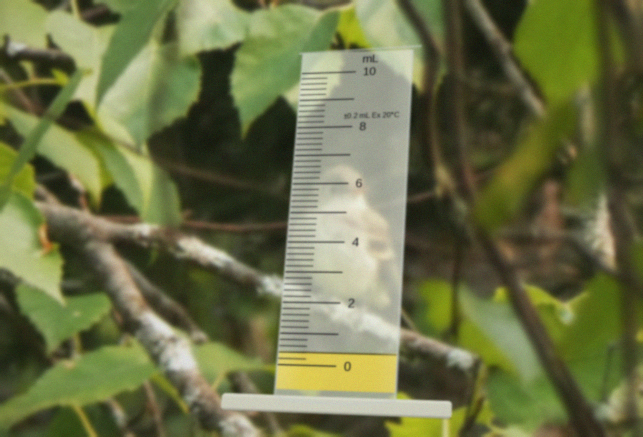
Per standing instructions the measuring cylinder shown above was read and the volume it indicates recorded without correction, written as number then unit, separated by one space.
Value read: 0.4 mL
